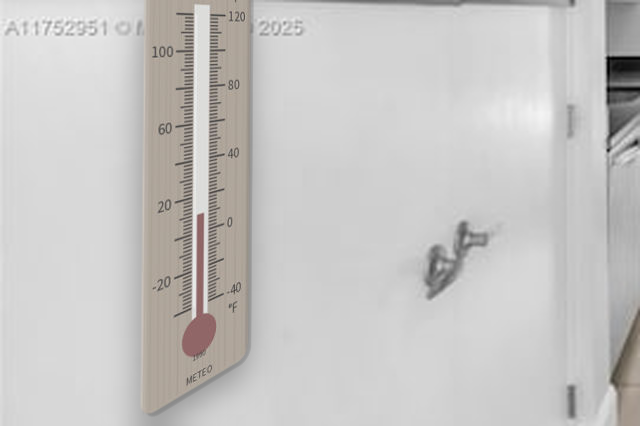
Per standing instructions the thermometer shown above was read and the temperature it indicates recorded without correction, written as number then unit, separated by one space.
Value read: 10 °F
